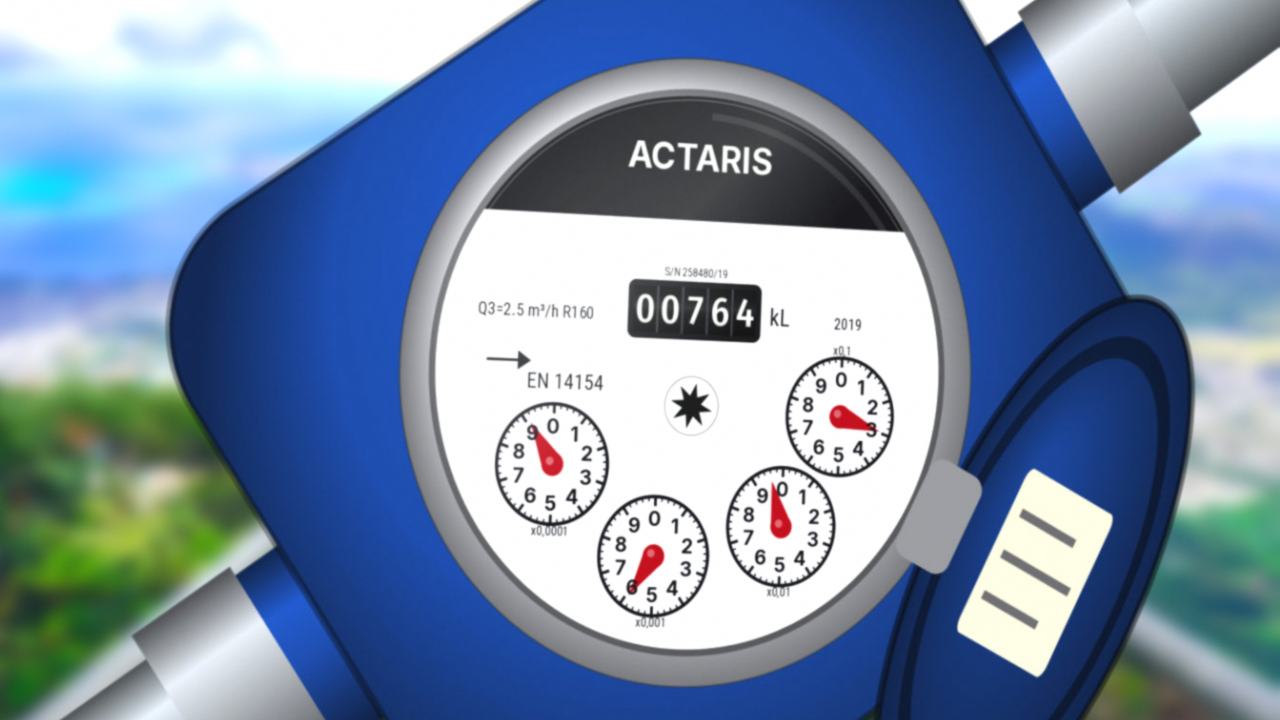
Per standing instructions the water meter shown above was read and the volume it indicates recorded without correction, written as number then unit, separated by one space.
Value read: 764.2959 kL
